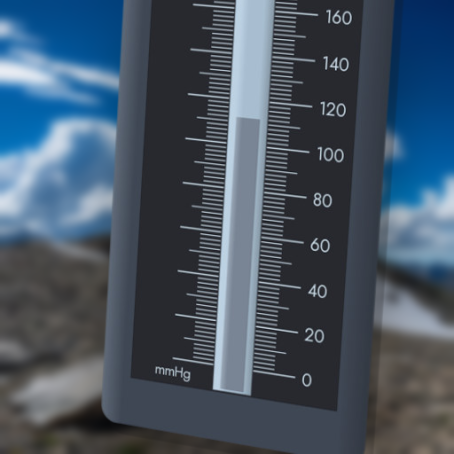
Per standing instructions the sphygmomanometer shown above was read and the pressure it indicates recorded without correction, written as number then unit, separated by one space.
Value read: 112 mmHg
